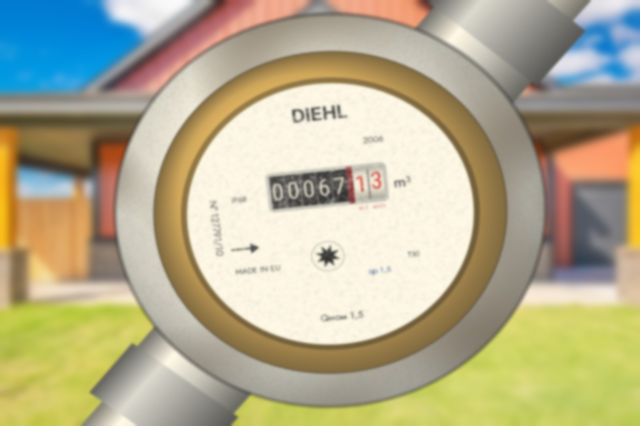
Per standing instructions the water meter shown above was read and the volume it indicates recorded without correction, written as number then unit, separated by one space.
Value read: 67.13 m³
